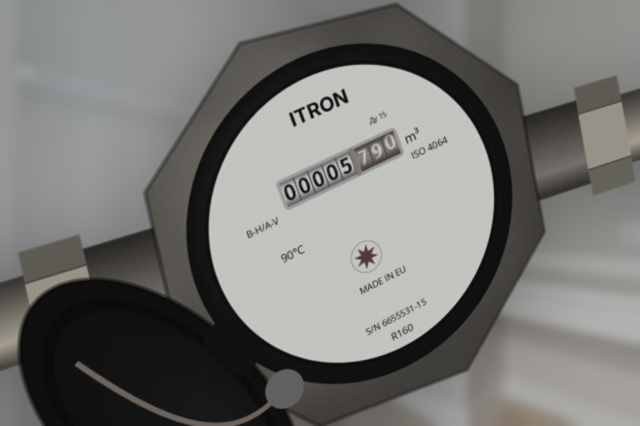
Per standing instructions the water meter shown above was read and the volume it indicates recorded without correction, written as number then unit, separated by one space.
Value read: 5.790 m³
